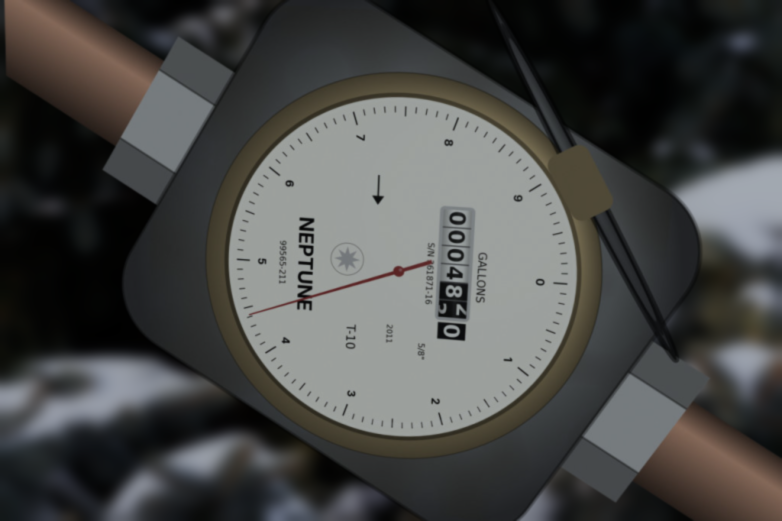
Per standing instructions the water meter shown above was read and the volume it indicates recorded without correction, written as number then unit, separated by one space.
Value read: 4824.4 gal
